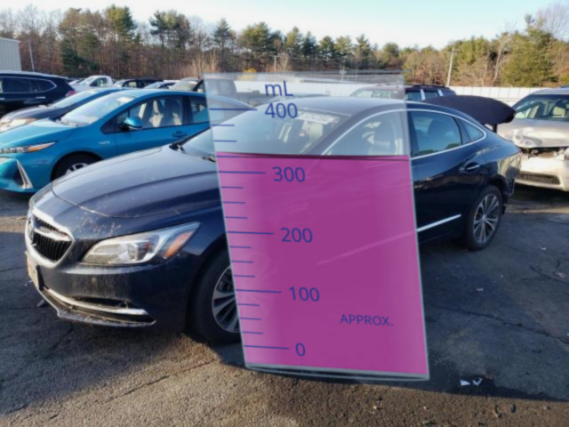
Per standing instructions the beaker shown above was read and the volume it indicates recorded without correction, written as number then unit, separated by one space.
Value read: 325 mL
